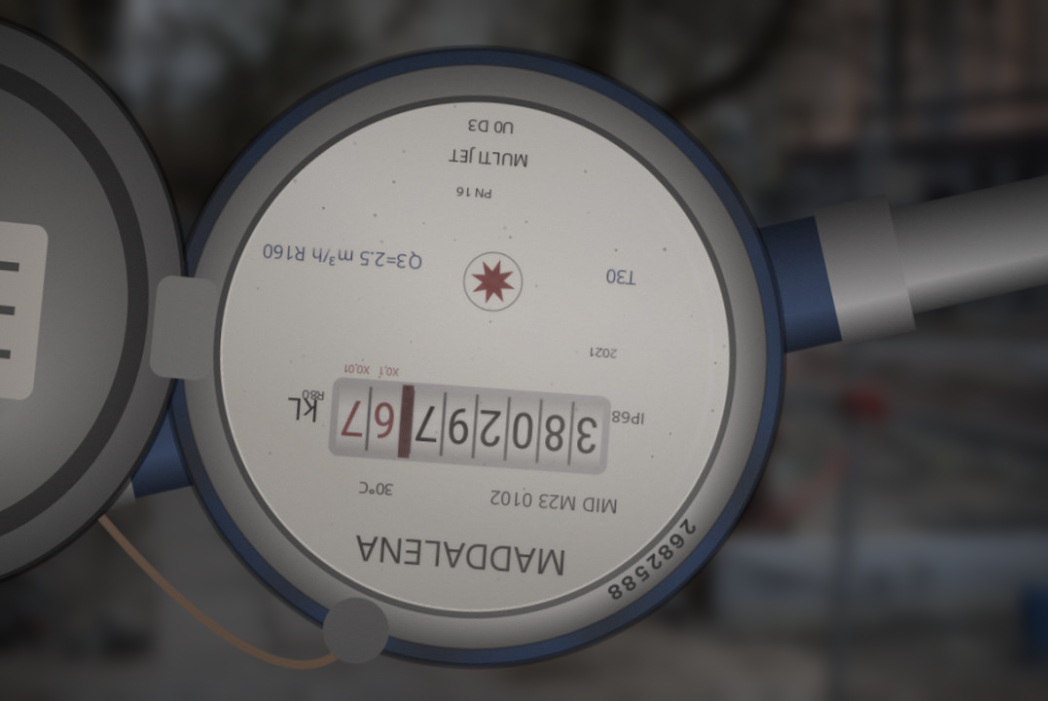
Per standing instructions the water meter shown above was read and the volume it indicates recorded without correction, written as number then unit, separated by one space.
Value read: 380297.67 kL
